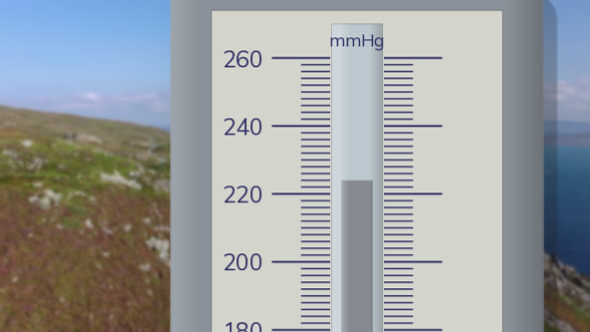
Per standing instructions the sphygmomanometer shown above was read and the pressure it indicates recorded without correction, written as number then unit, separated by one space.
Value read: 224 mmHg
